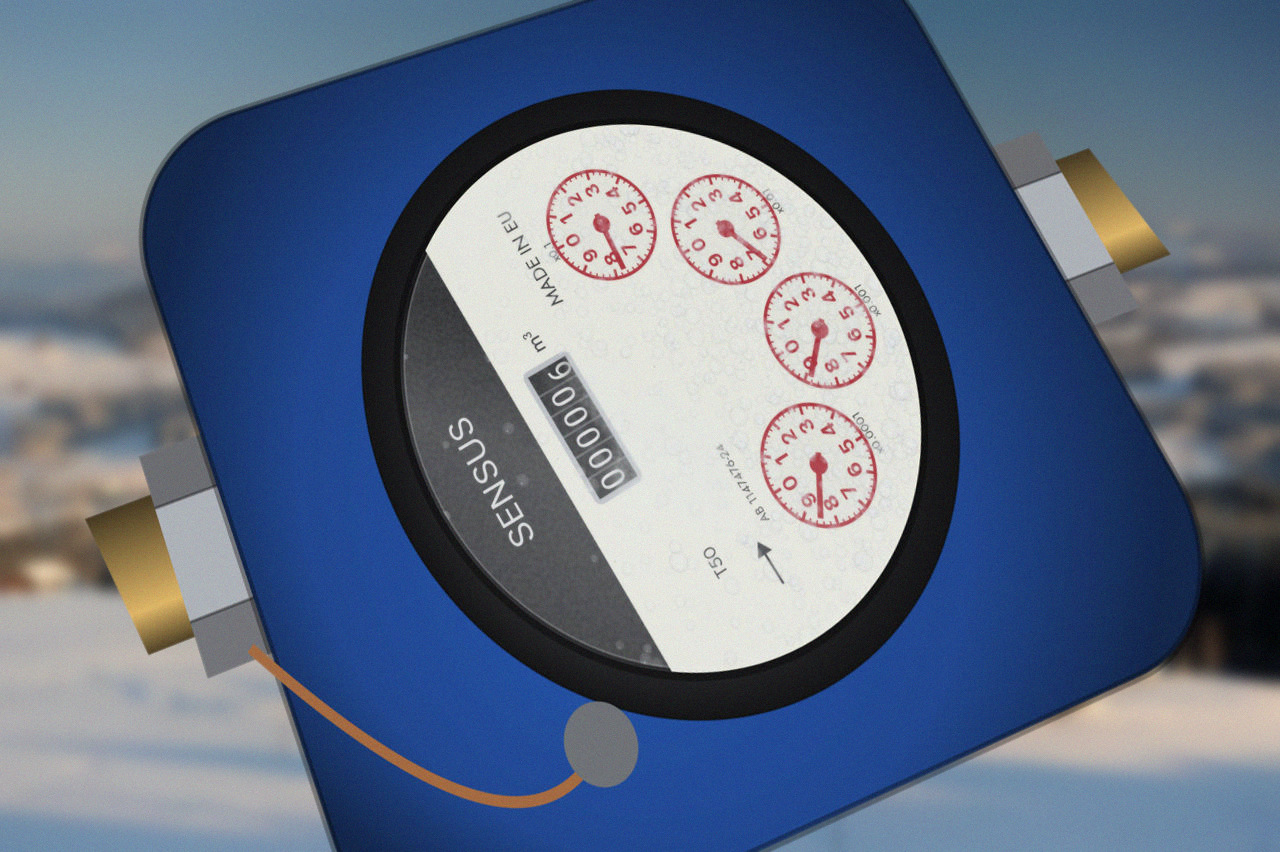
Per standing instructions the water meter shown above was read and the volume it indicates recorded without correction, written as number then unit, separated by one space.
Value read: 5.7688 m³
